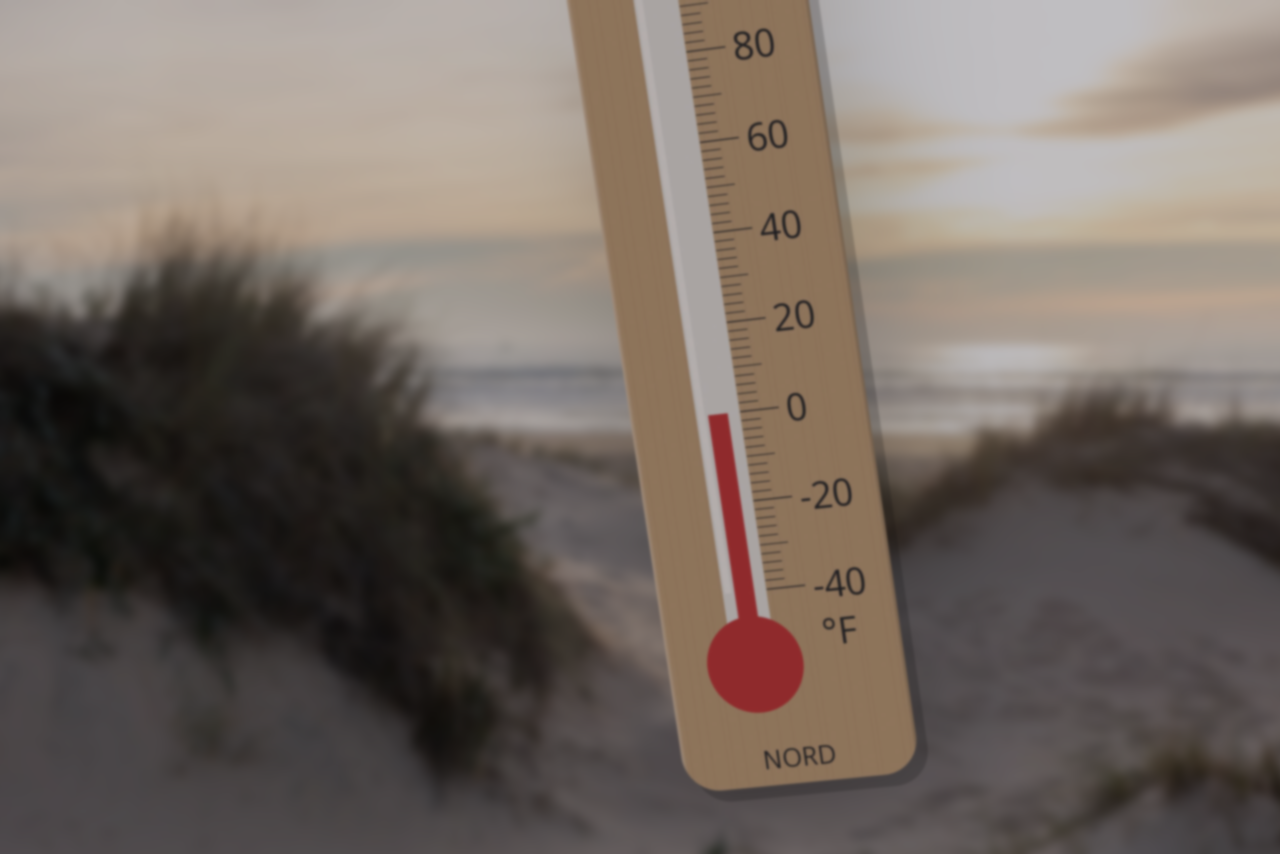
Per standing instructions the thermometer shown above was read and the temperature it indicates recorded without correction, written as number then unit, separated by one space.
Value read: 0 °F
